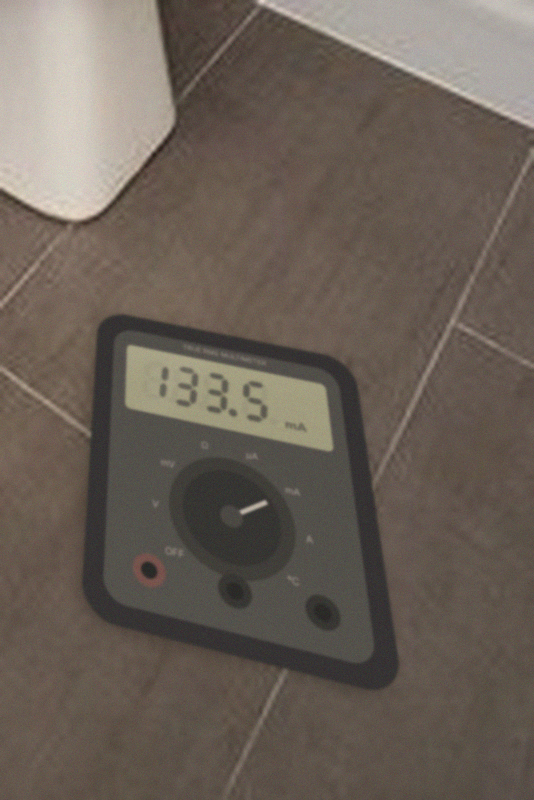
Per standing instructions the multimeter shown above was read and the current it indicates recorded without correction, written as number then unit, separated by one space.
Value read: 133.5 mA
